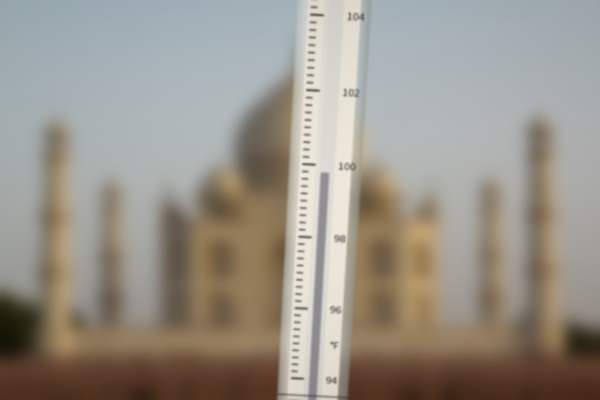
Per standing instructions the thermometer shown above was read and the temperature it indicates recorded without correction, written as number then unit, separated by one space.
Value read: 99.8 °F
